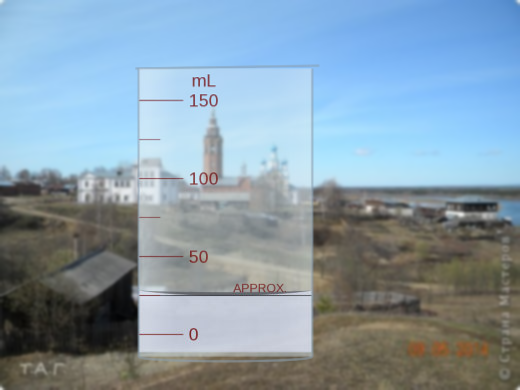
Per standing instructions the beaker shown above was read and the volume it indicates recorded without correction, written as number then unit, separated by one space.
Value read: 25 mL
